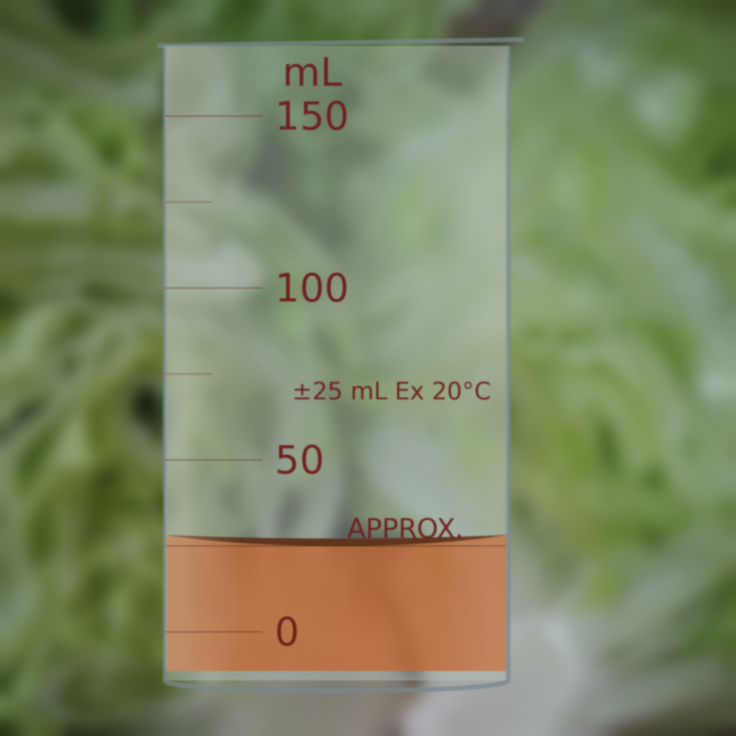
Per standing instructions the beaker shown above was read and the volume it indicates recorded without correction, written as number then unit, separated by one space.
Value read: 25 mL
